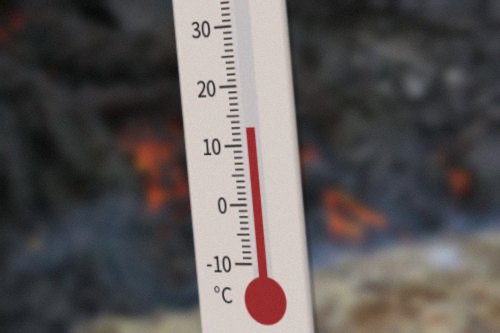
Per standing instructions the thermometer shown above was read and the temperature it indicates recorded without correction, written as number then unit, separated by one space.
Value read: 13 °C
